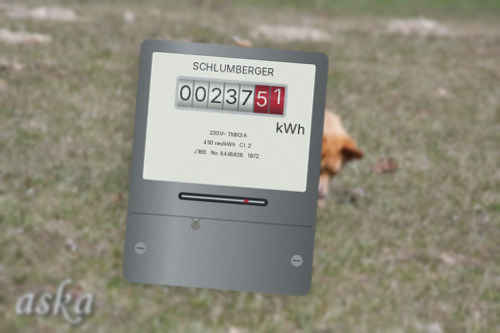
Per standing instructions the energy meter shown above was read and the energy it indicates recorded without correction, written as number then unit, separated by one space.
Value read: 237.51 kWh
